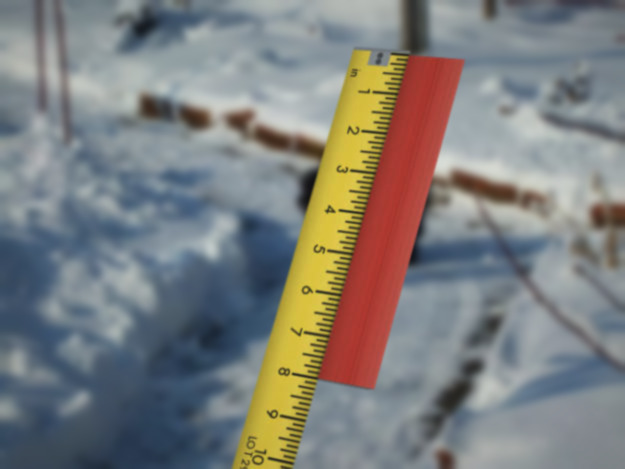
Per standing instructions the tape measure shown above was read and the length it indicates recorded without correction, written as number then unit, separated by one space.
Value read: 8 in
